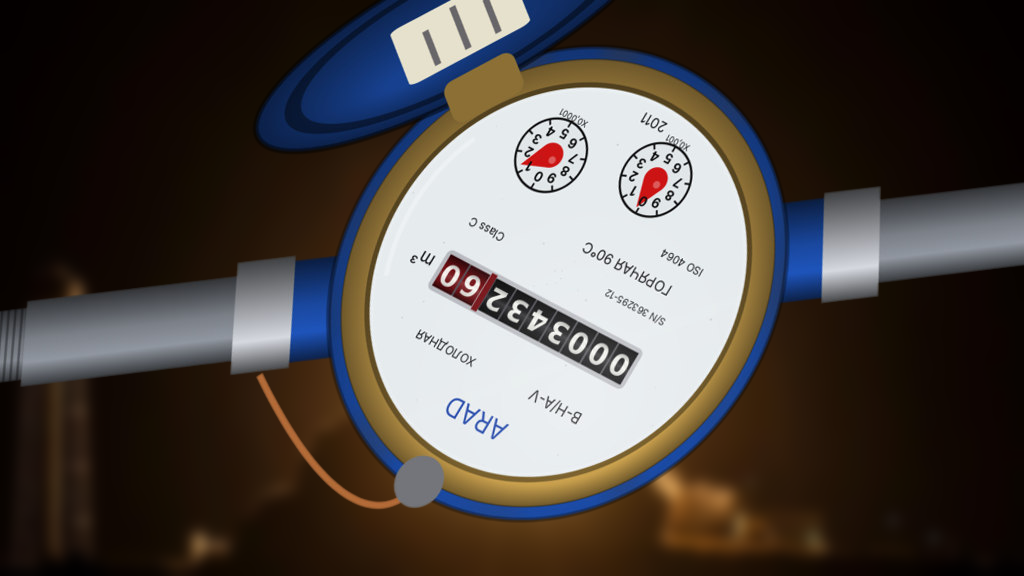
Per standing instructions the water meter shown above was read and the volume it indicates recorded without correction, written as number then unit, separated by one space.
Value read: 3432.6001 m³
